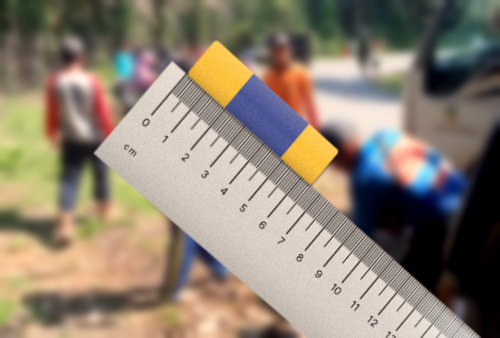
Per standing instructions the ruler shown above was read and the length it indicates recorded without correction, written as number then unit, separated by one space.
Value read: 6.5 cm
